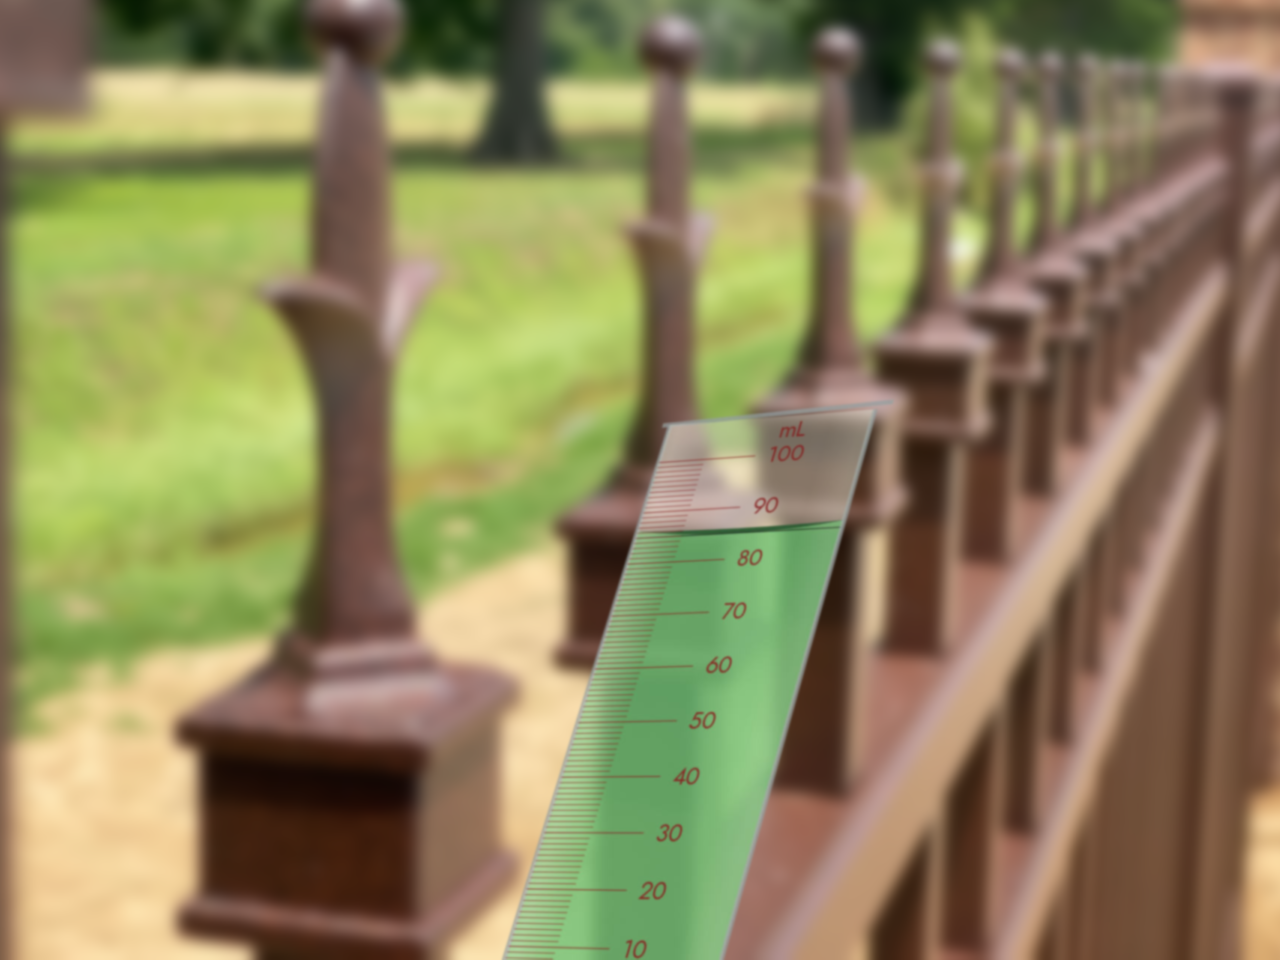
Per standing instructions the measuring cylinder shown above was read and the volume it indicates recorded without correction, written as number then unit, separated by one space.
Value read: 85 mL
